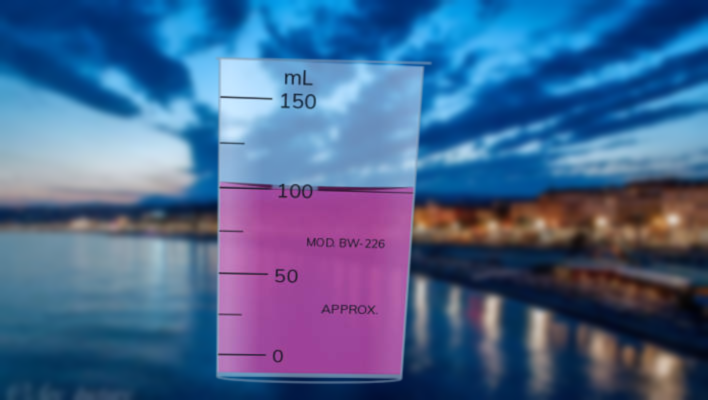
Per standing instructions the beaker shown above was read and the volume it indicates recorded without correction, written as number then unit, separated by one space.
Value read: 100 mL
